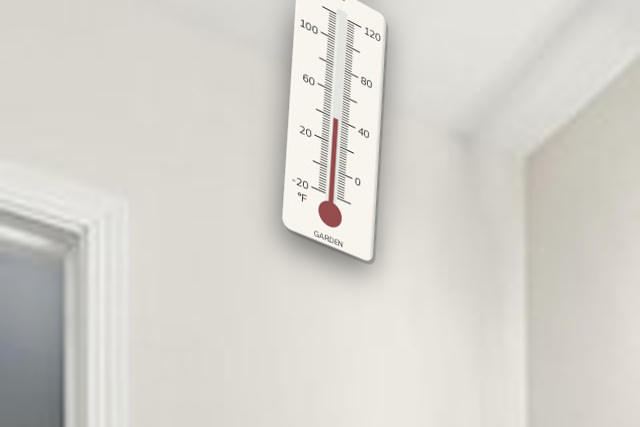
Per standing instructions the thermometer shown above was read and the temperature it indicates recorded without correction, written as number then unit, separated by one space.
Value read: 40 °F
